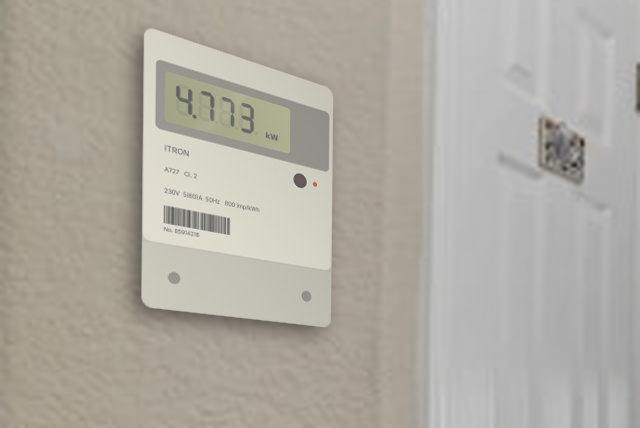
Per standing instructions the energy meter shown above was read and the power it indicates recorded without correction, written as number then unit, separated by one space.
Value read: 4.773 kW
